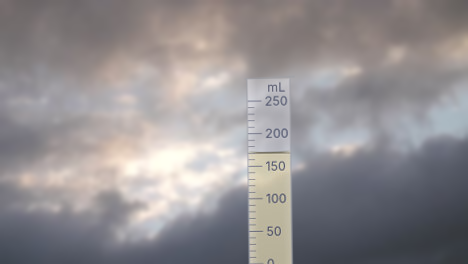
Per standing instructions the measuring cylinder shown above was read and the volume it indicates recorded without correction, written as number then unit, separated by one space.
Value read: 170 mL
